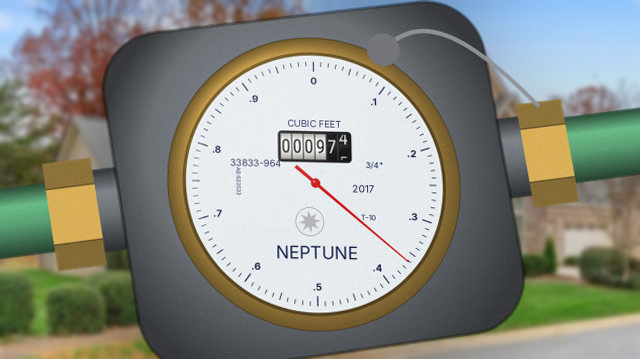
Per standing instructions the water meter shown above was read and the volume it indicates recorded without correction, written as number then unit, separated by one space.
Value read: 974.36 ft³
